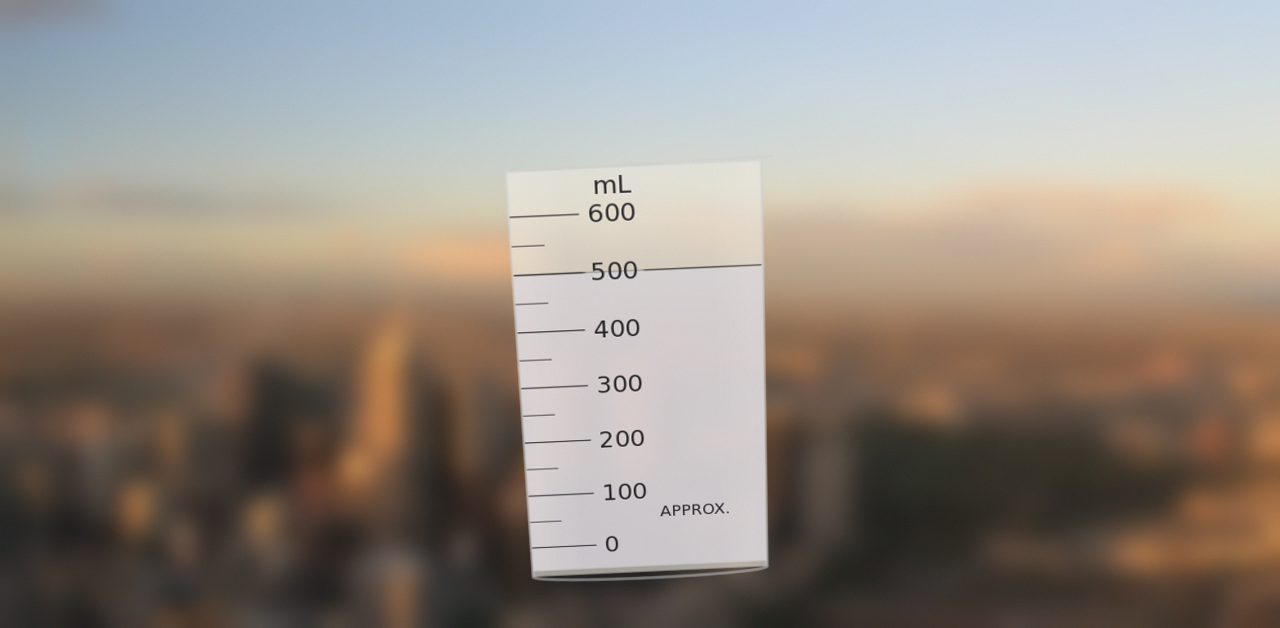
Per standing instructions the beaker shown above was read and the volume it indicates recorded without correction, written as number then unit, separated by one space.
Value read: 500 mL
